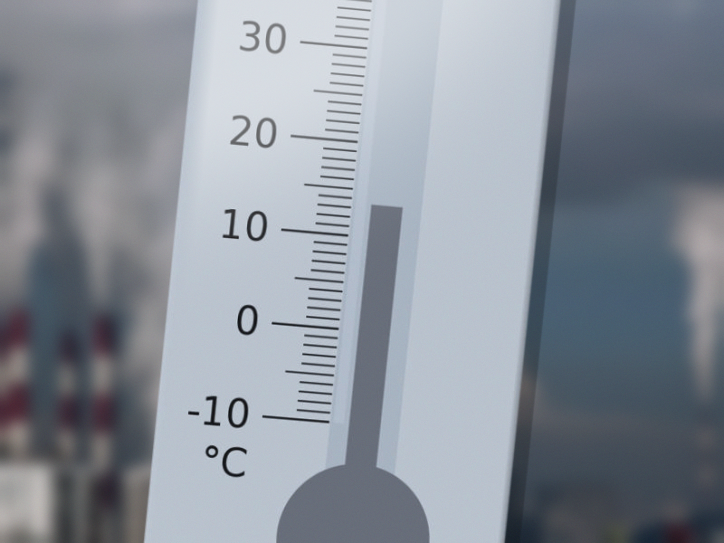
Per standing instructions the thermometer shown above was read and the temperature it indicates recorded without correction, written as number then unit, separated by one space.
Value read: 13.5 °C
